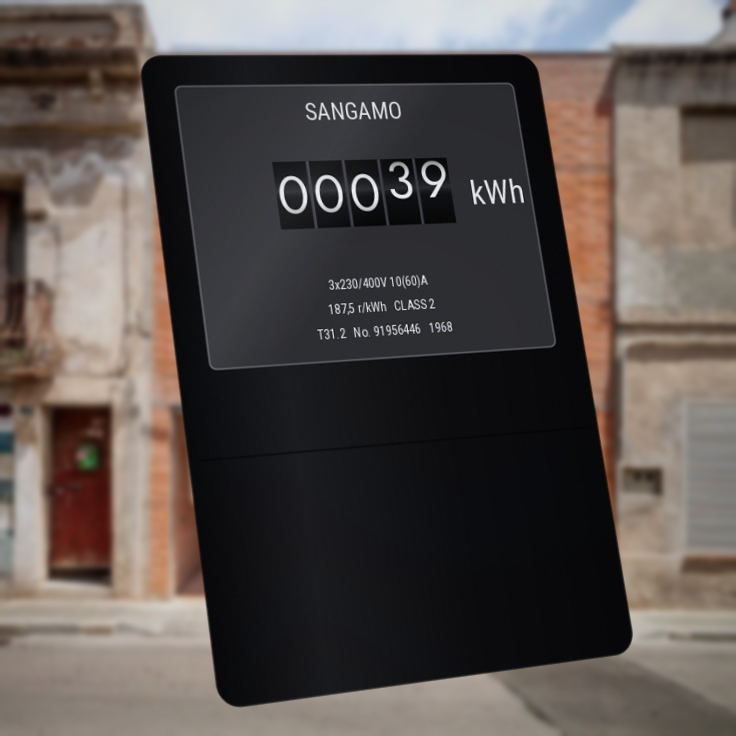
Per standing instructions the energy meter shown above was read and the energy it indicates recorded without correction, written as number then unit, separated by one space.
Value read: 39 kWh
